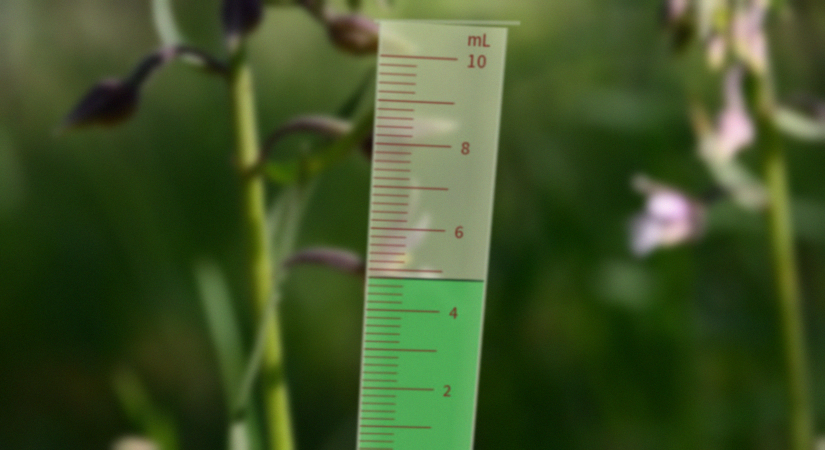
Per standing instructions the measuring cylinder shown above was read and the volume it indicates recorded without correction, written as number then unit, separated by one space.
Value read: 4.8 mL
